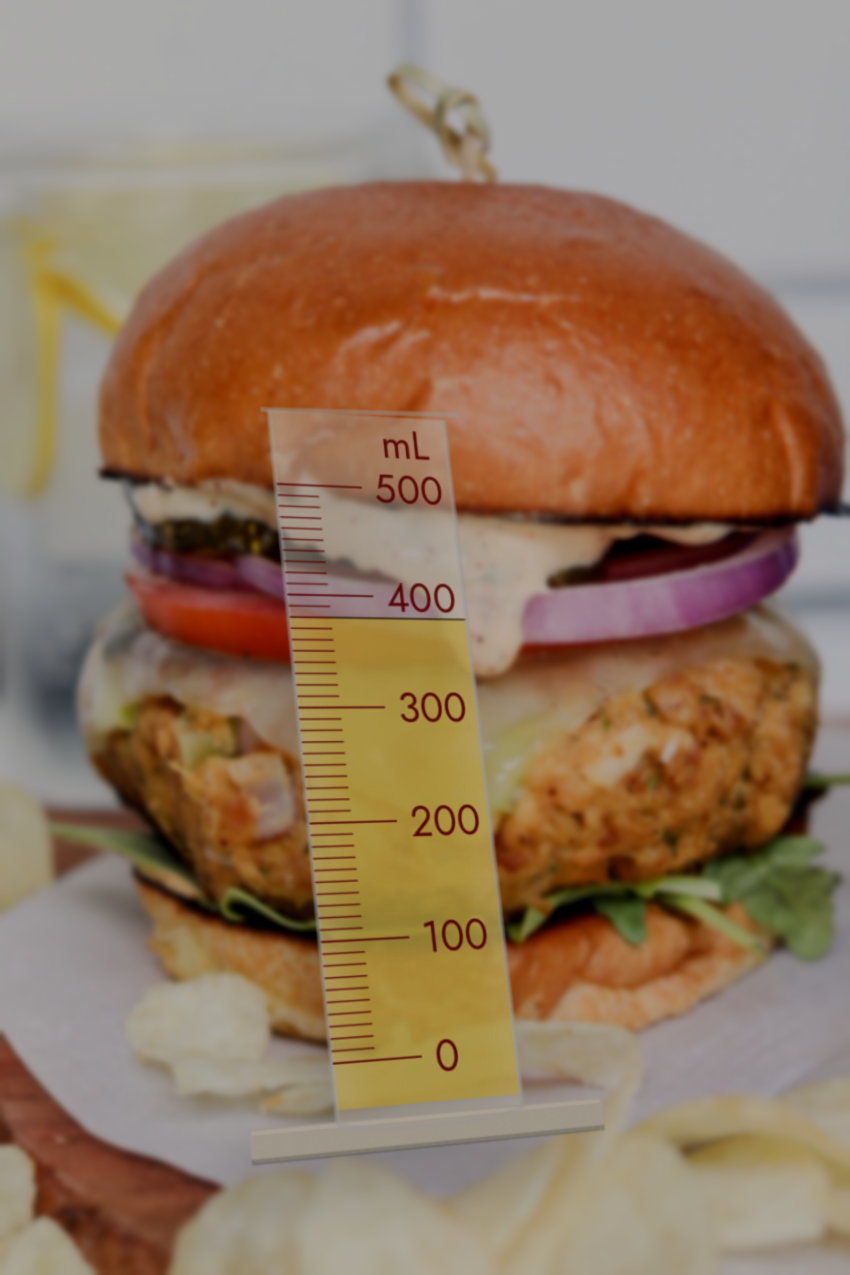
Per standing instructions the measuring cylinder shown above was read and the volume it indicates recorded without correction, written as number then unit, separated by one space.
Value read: 380 mL
